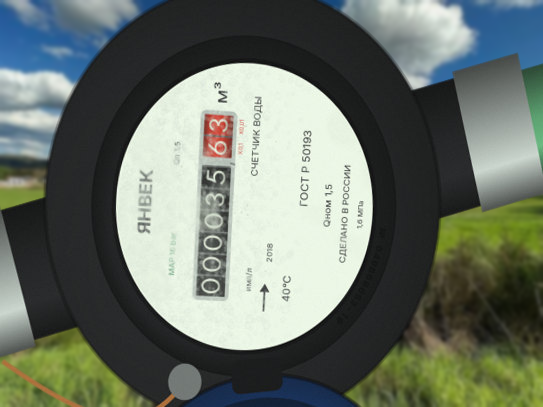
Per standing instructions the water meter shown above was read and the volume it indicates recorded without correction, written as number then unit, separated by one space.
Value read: 35.63 m³
